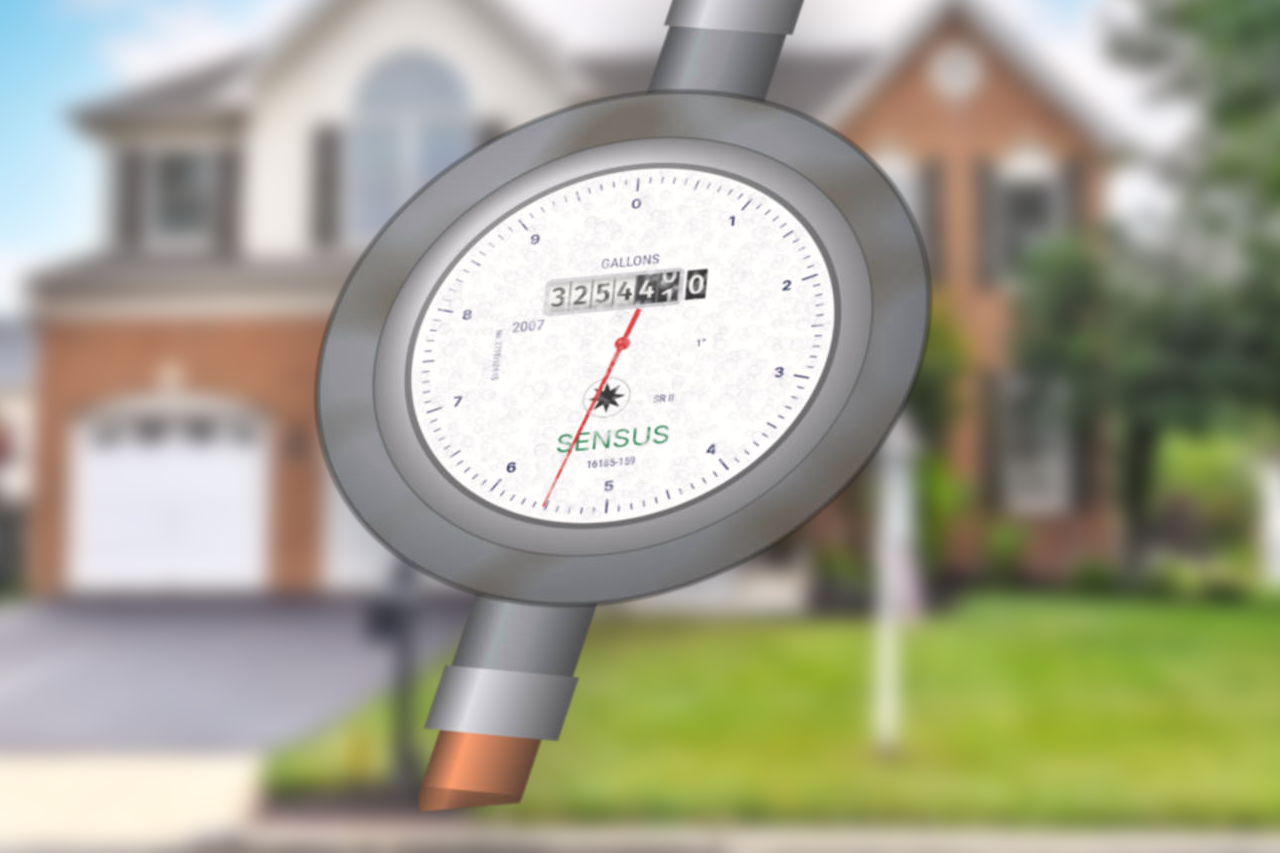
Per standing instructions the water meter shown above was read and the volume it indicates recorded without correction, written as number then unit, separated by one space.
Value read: 3254405.5 gal
